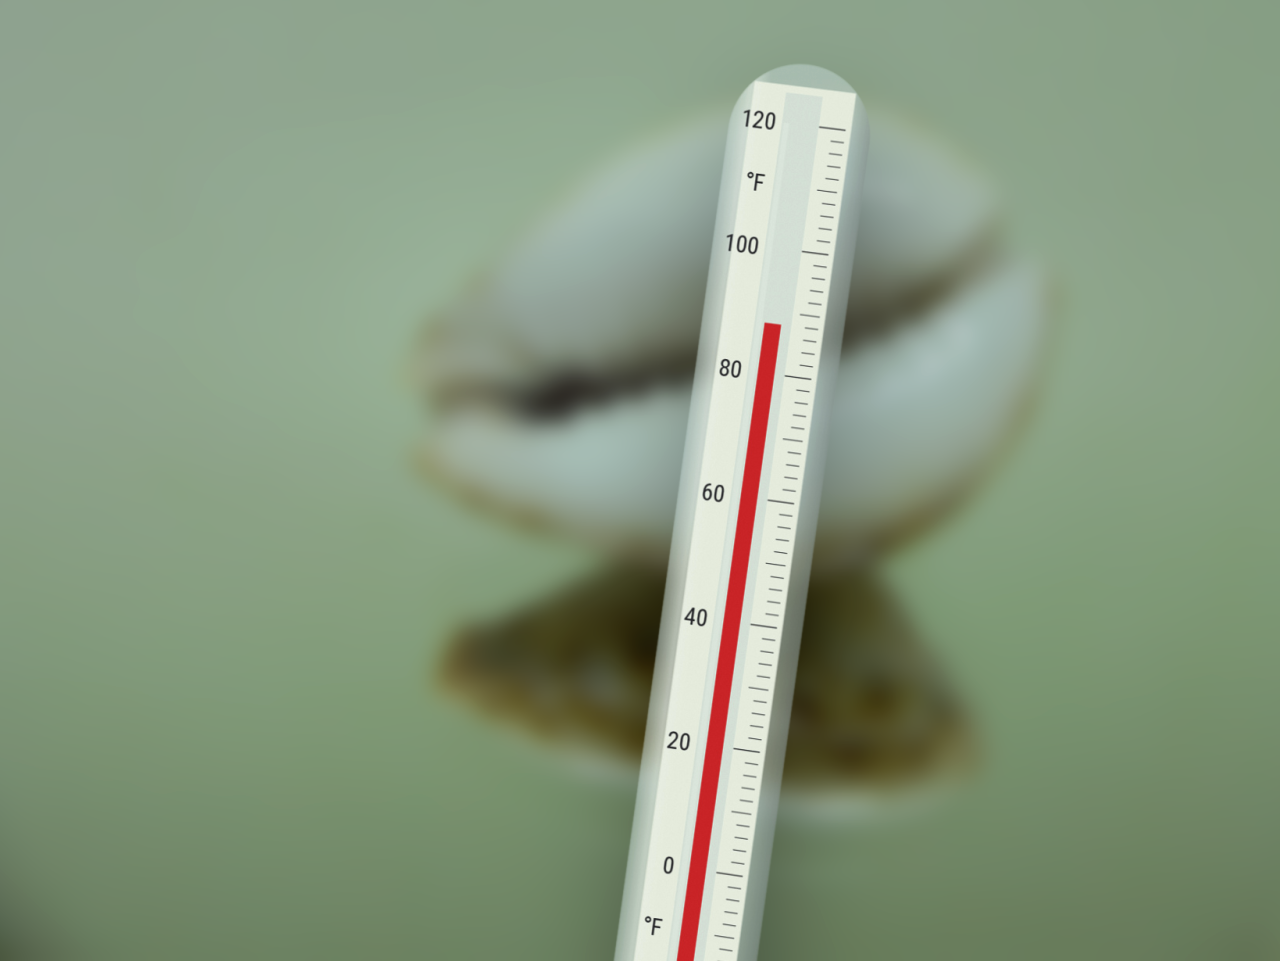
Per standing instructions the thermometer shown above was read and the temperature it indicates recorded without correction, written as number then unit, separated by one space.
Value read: 88 °F
